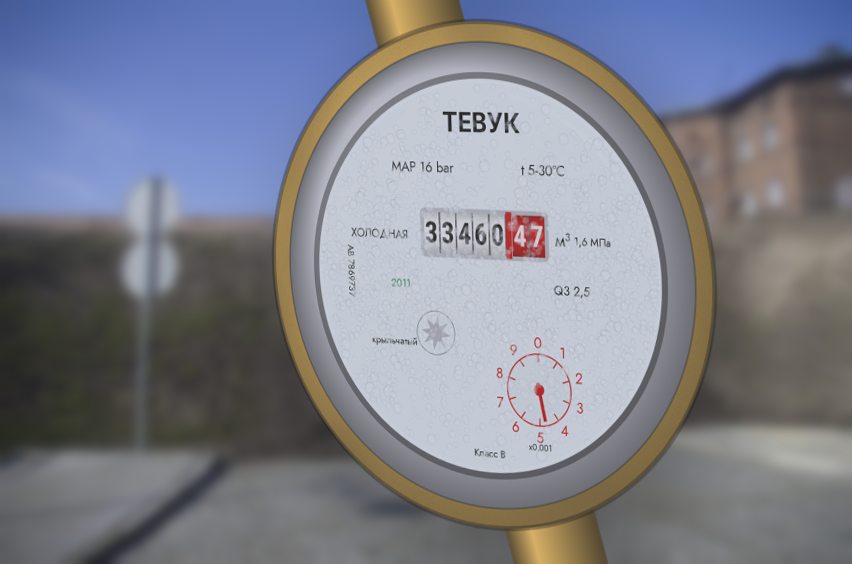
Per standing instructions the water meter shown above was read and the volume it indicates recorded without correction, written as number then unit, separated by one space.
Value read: 33460.474 m³
